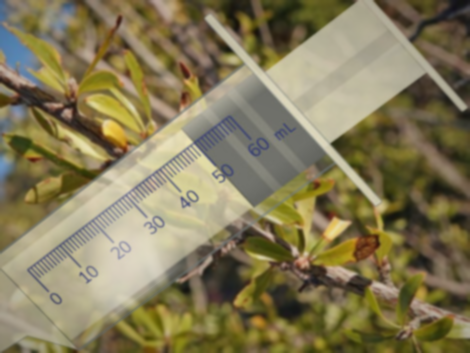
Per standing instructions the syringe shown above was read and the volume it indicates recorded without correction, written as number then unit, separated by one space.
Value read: 50 mL
